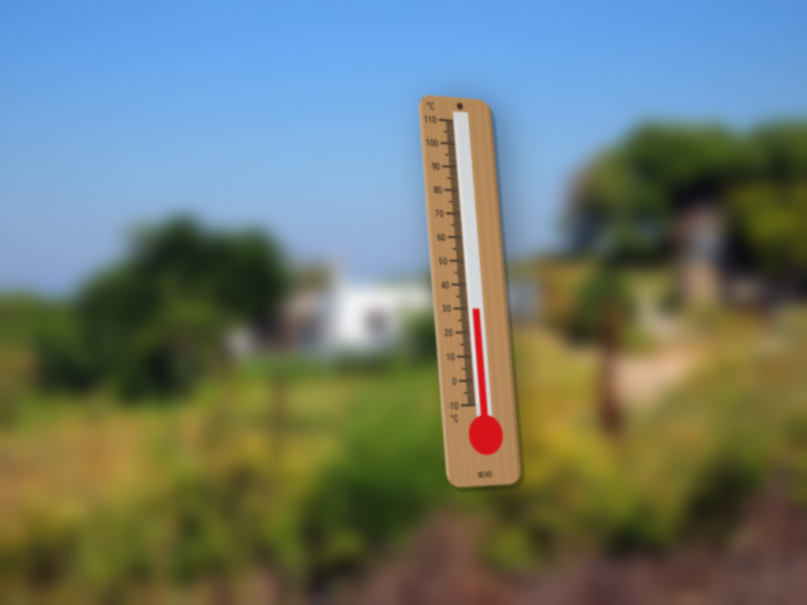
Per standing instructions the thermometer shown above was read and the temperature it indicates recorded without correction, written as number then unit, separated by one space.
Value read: 30 °C
